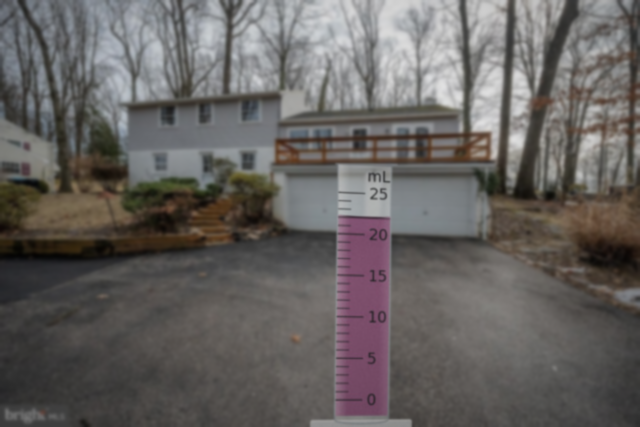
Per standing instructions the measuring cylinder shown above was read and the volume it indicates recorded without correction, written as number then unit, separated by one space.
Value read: 22 mL
